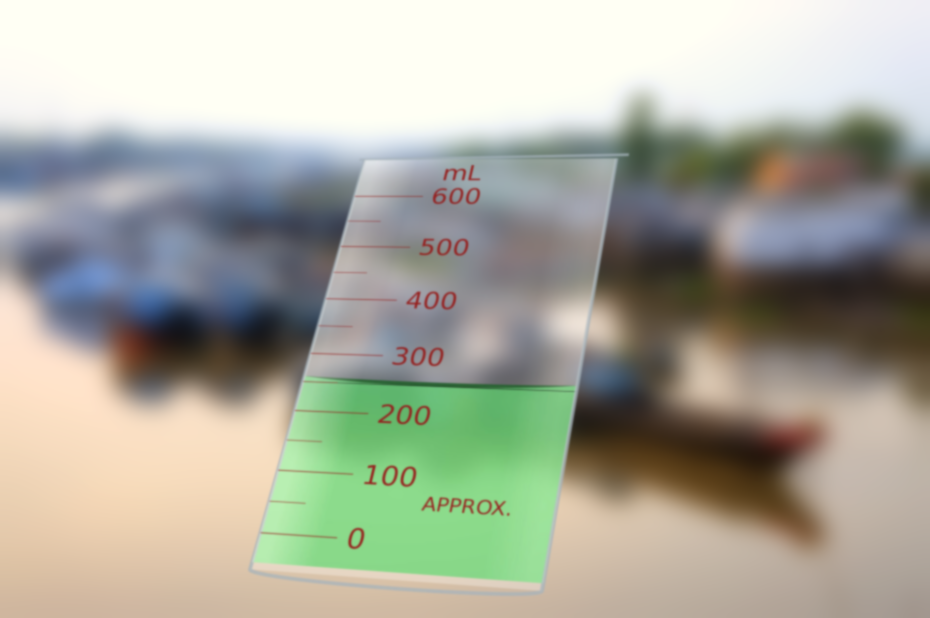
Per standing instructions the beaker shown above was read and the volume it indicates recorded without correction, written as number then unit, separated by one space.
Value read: 250 mL
